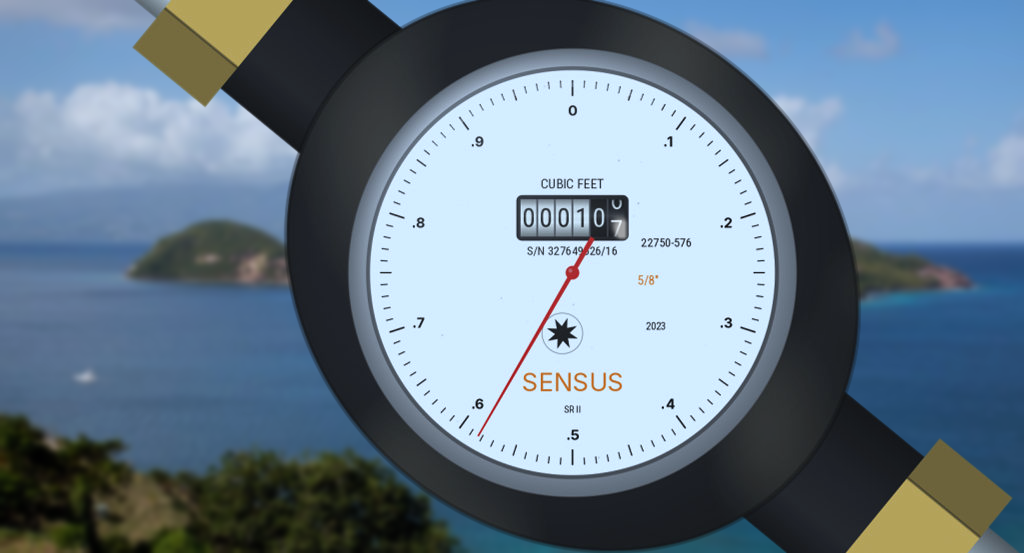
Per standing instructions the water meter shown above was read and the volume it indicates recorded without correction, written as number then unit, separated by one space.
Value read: 106.58 ft³
